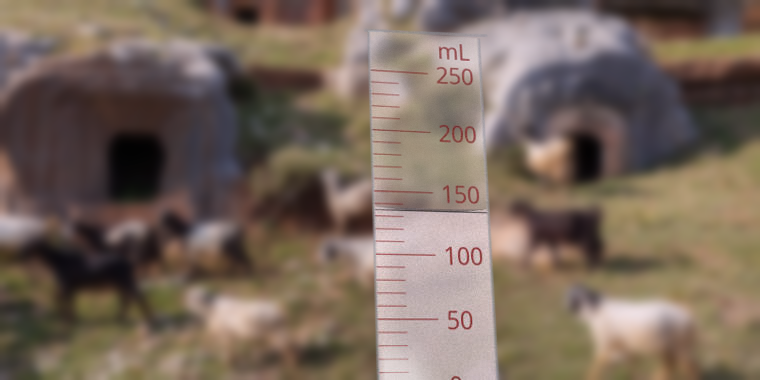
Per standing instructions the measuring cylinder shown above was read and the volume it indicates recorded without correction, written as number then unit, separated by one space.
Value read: 135 mL
